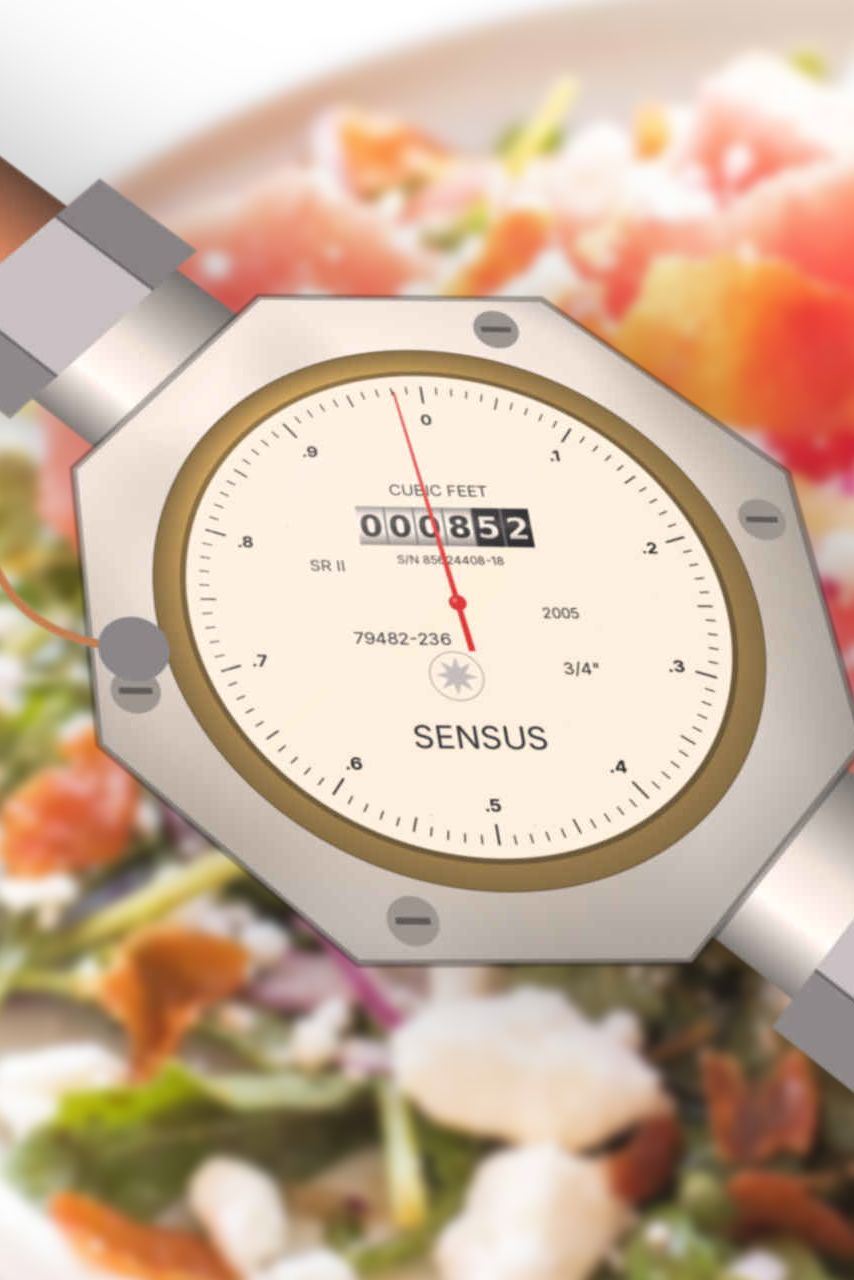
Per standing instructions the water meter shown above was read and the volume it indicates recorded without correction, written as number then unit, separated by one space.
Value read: 851.98 ft³
